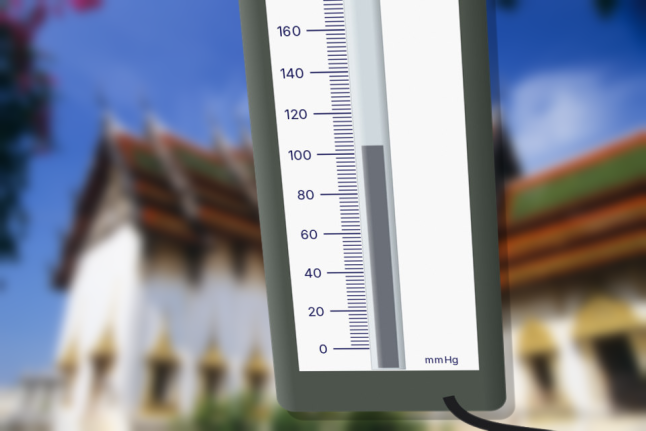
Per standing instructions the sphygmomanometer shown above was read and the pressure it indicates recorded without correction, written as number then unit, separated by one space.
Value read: 104 mmHg
